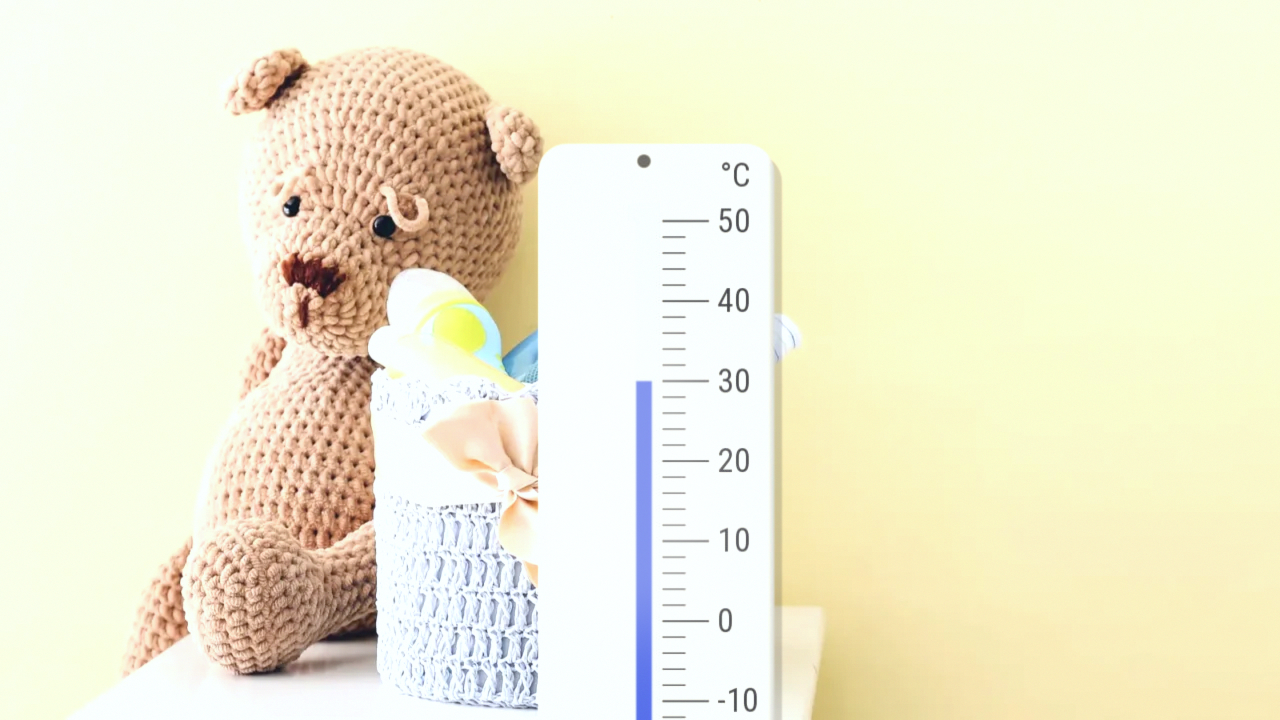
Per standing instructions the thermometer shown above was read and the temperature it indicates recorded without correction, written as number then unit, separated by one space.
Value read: 30 °C
